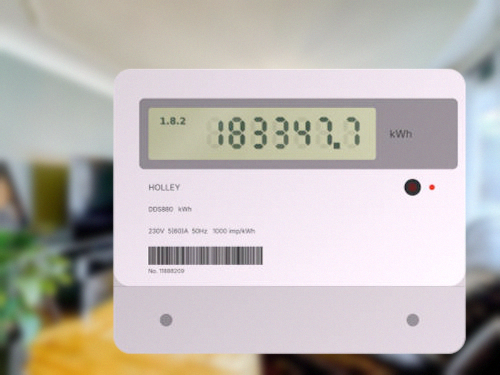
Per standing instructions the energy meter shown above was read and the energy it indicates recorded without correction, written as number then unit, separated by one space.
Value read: 183347.7 kWh
